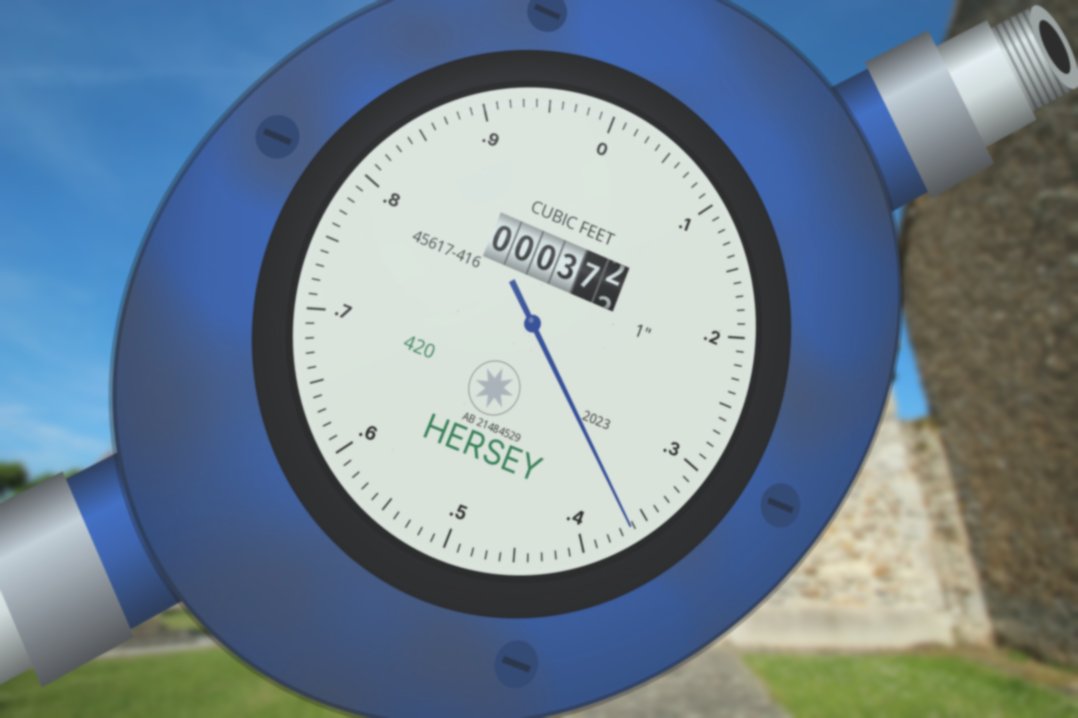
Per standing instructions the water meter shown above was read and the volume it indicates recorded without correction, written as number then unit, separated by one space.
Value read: 372.36 ft³
